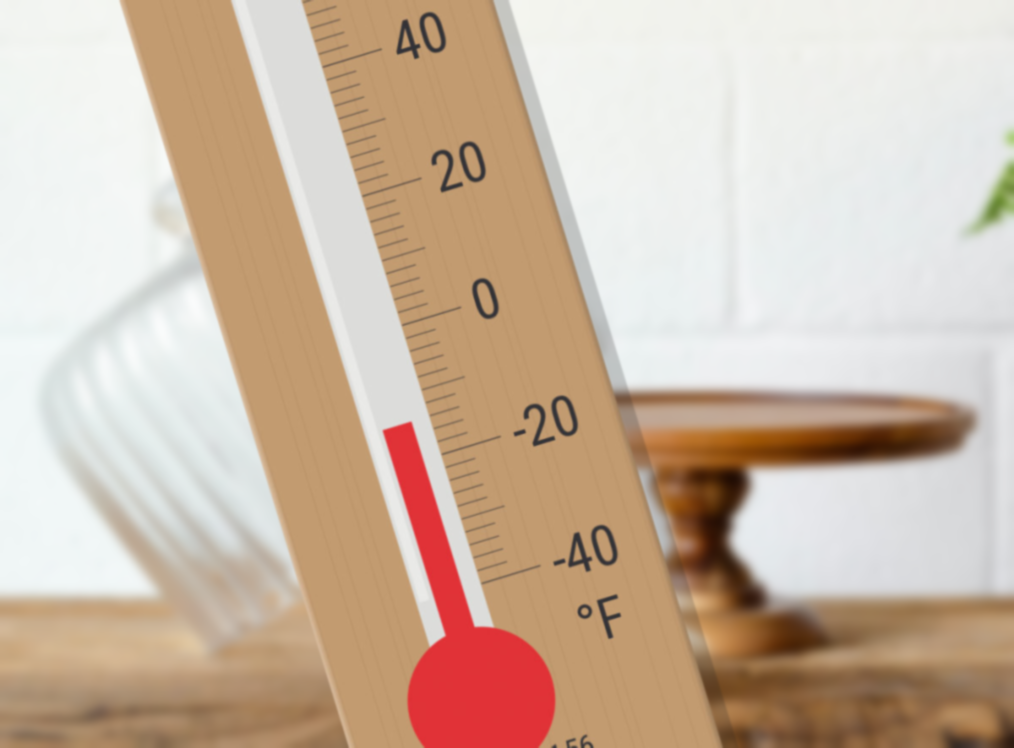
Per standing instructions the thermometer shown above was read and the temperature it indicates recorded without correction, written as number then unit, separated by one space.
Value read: -14 °F
